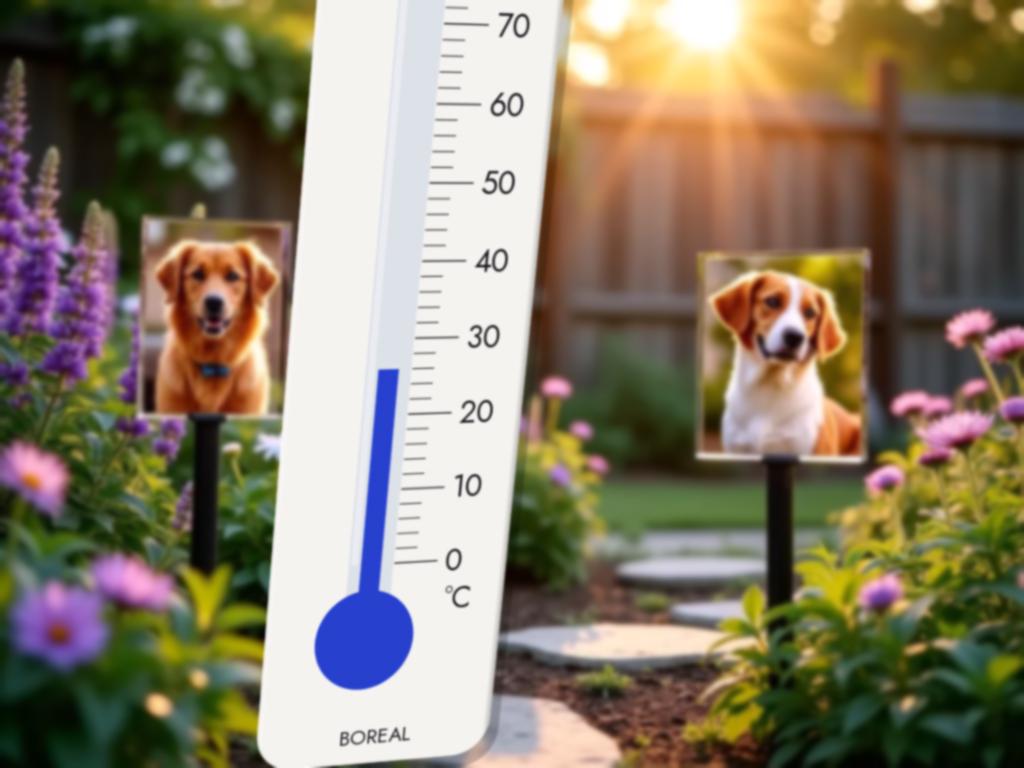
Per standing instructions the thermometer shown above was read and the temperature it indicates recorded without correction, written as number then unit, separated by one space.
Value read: 26 °C
